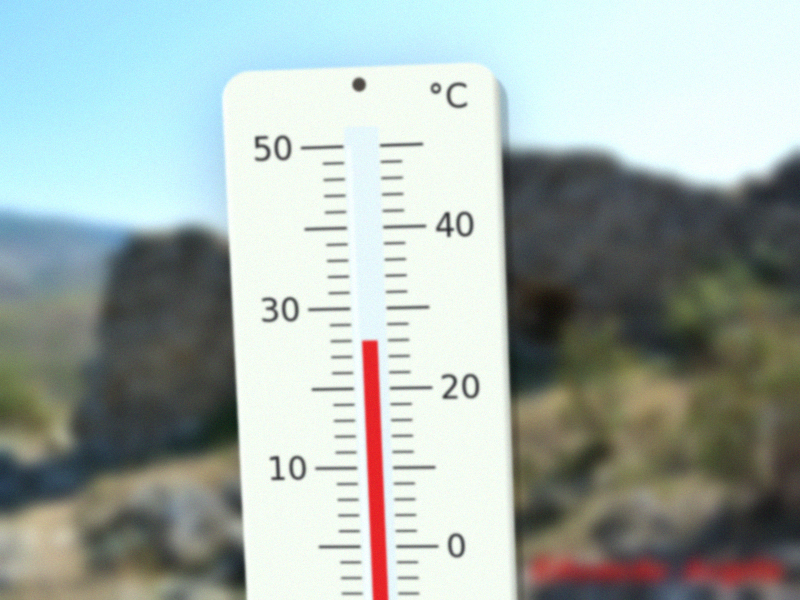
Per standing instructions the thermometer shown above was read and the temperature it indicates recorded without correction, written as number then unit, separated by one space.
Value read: 26 °C
